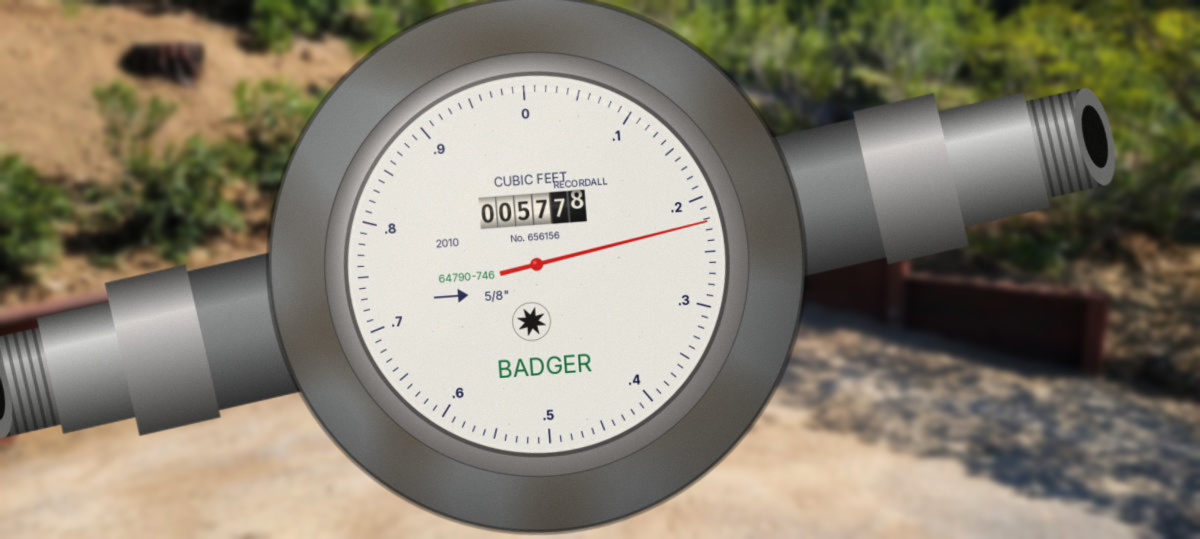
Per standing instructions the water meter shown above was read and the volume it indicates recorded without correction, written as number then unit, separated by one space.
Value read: 5778.22 ft³
